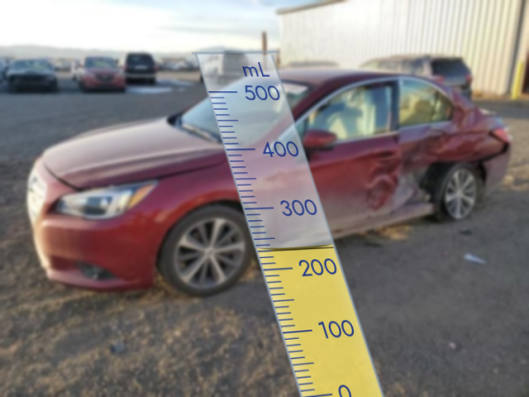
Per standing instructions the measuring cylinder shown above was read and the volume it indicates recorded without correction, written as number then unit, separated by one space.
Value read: 230 mL
